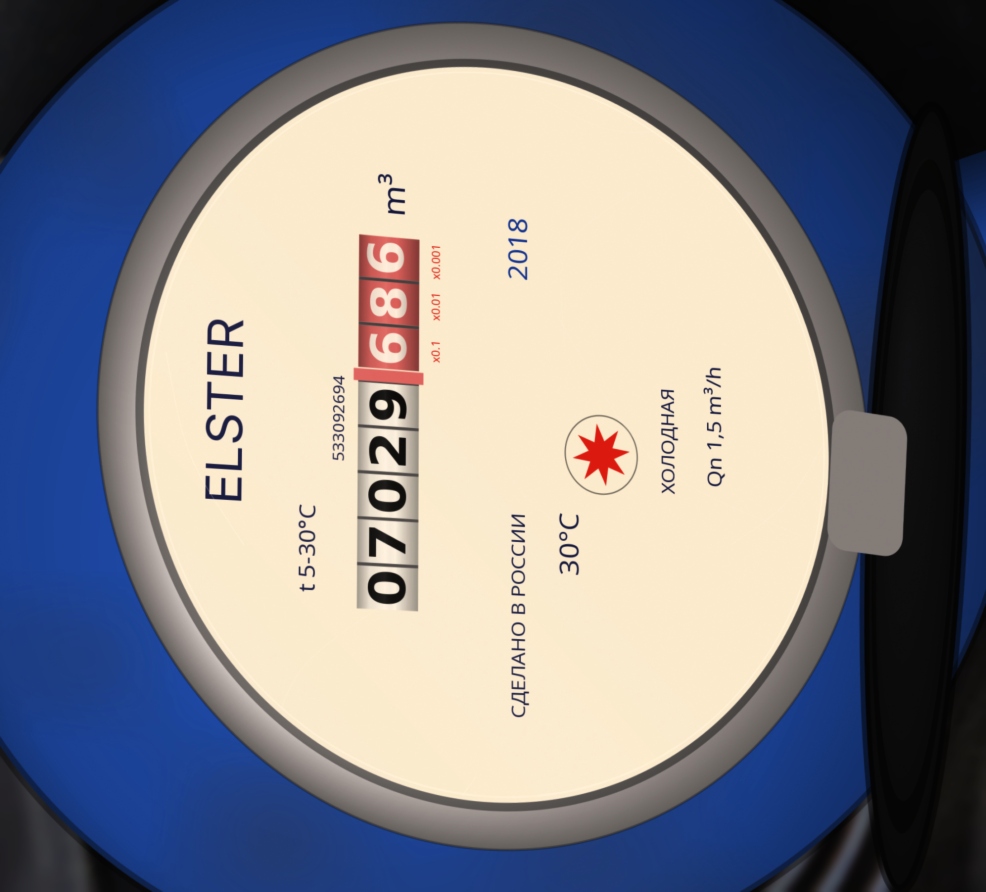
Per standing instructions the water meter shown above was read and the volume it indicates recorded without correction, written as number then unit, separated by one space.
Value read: 7029.686 m³
